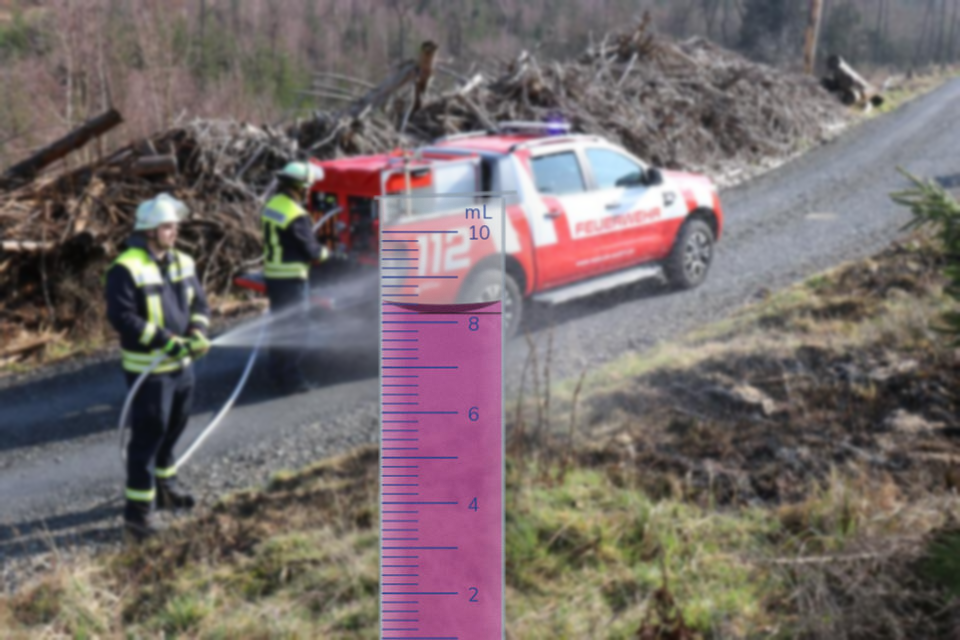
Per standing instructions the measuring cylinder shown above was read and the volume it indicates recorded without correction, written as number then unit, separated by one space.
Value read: 8.2 mL
